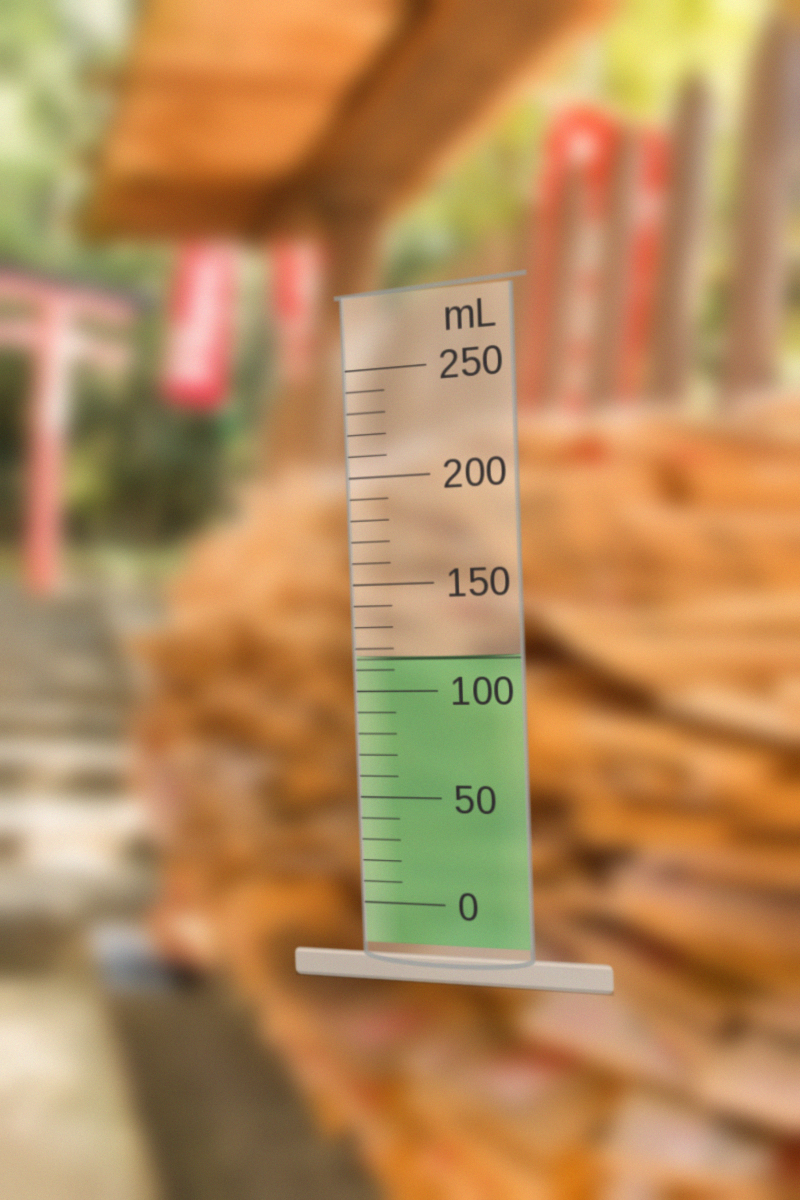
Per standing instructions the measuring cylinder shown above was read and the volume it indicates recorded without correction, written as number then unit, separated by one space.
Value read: 115 mL
